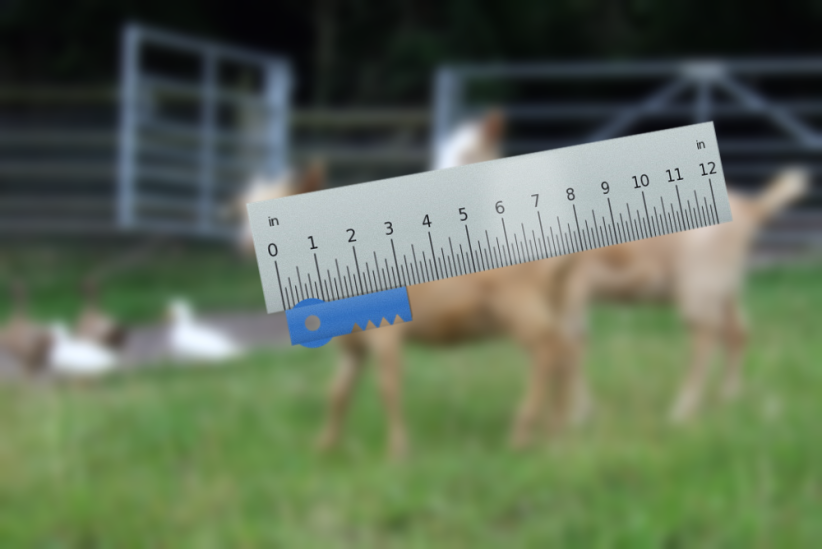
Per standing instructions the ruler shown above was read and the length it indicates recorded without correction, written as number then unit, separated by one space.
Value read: 3.125 in
